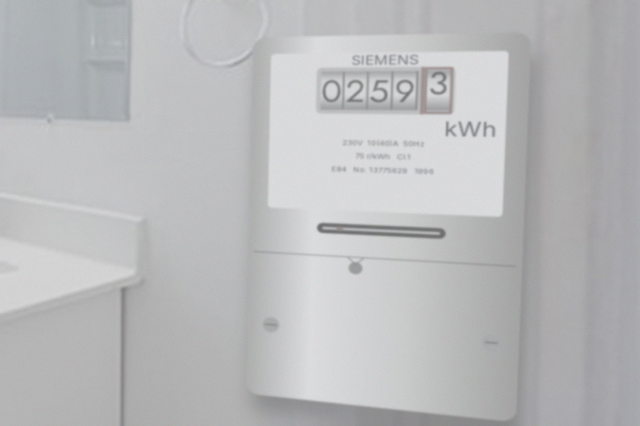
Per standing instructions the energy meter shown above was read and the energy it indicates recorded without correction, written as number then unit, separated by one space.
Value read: 259.3 kWh
